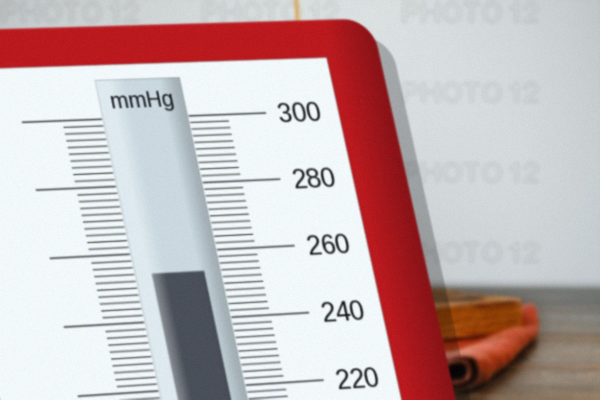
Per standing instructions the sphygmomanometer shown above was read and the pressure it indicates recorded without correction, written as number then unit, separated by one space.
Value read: 254 mmHg
